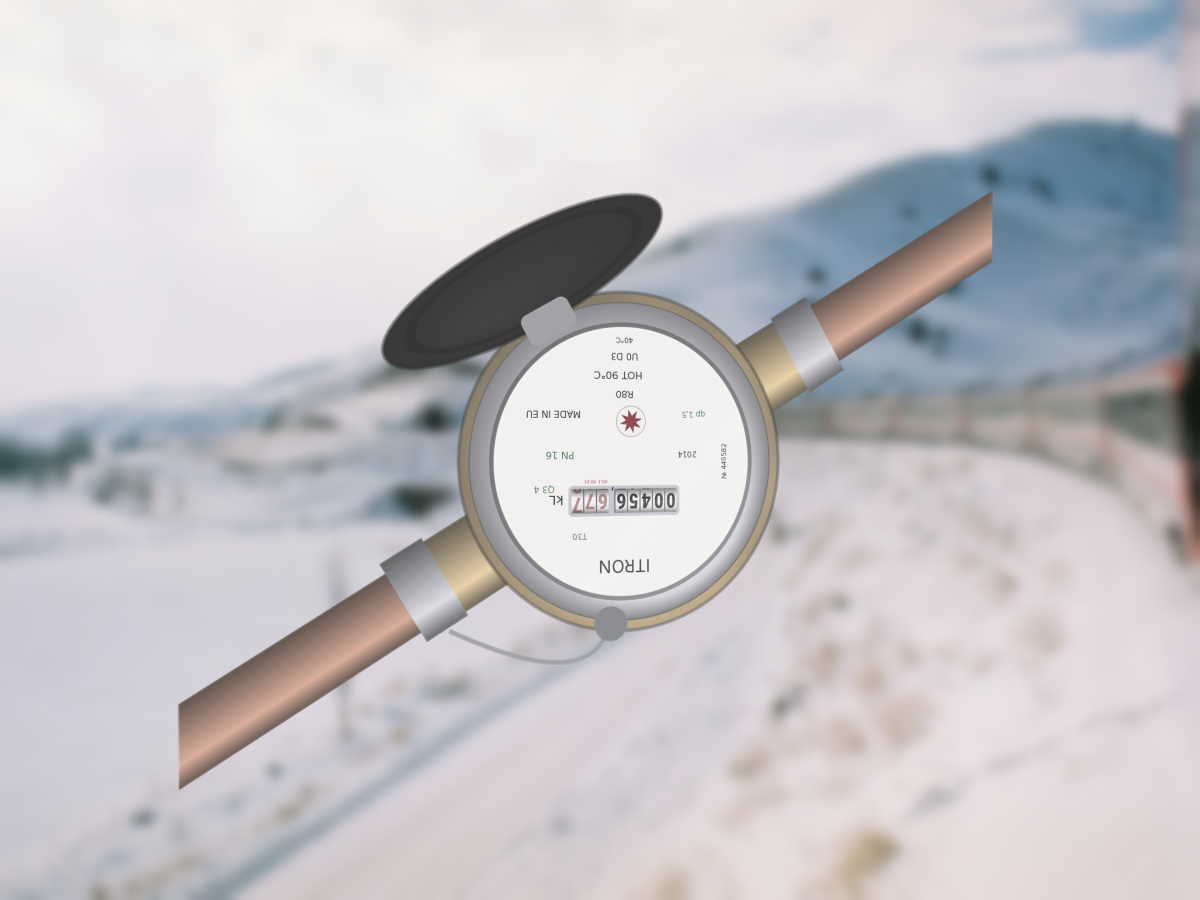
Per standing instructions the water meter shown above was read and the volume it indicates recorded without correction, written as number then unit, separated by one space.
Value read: 456.677 kL
